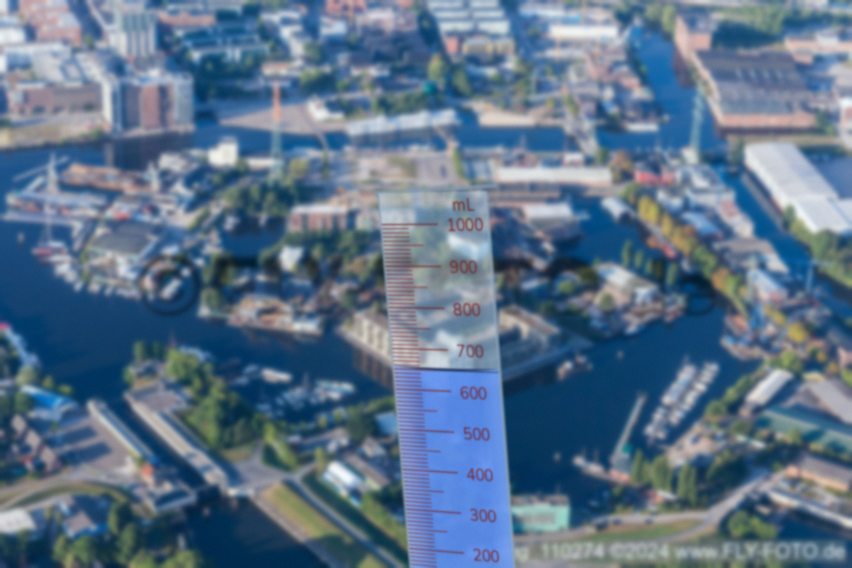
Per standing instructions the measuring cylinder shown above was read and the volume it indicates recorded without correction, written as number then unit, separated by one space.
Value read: 650 mL
